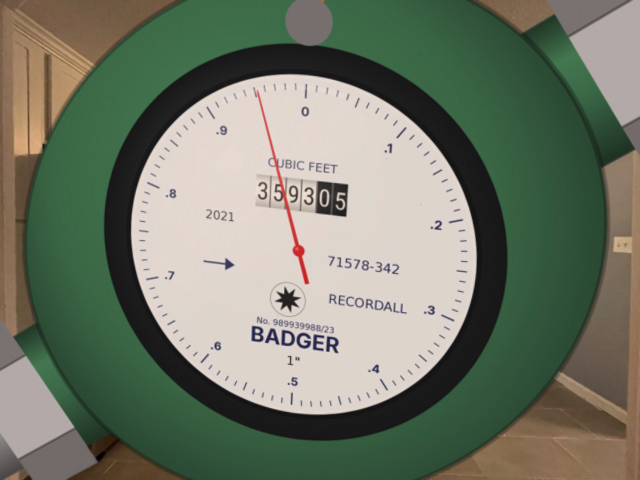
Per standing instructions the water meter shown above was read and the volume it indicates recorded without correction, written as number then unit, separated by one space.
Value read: 359304.95 ft³
